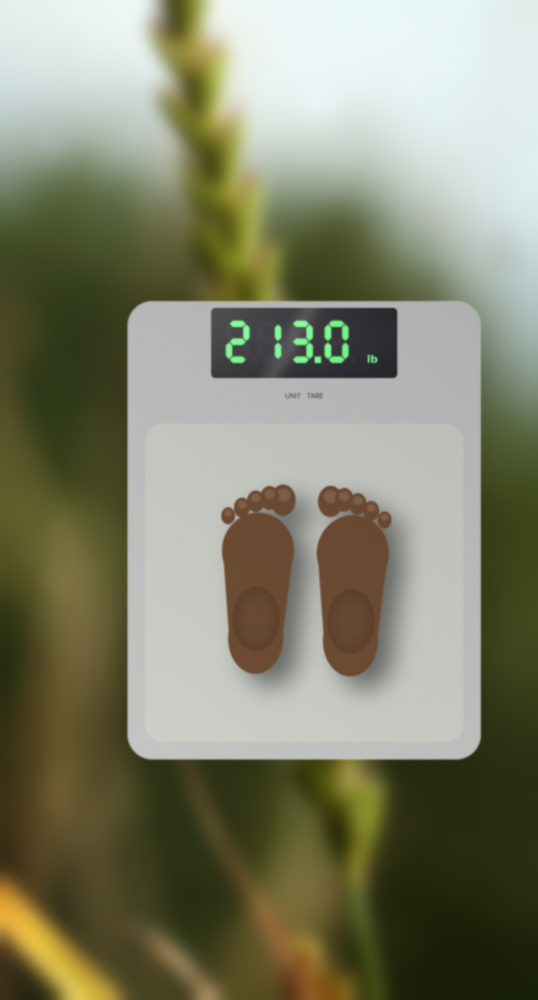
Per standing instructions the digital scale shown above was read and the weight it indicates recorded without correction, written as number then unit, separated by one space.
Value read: 213.0 lb
